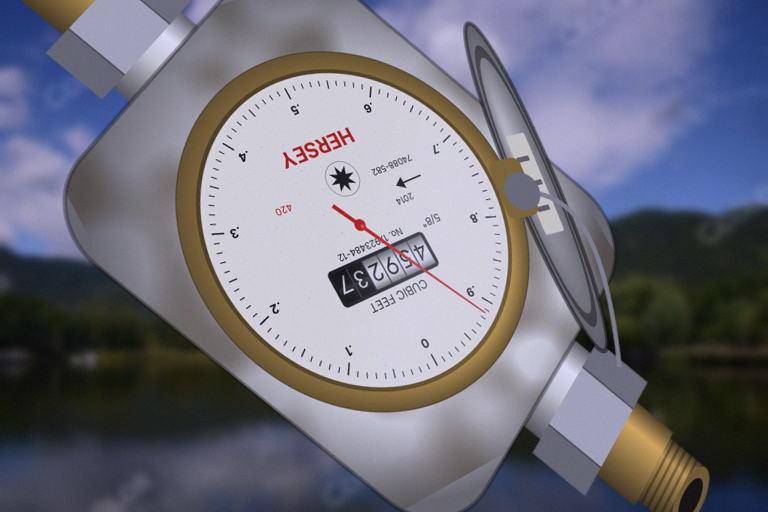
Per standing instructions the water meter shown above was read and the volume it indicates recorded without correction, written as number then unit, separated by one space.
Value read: 459236.91 ft³
